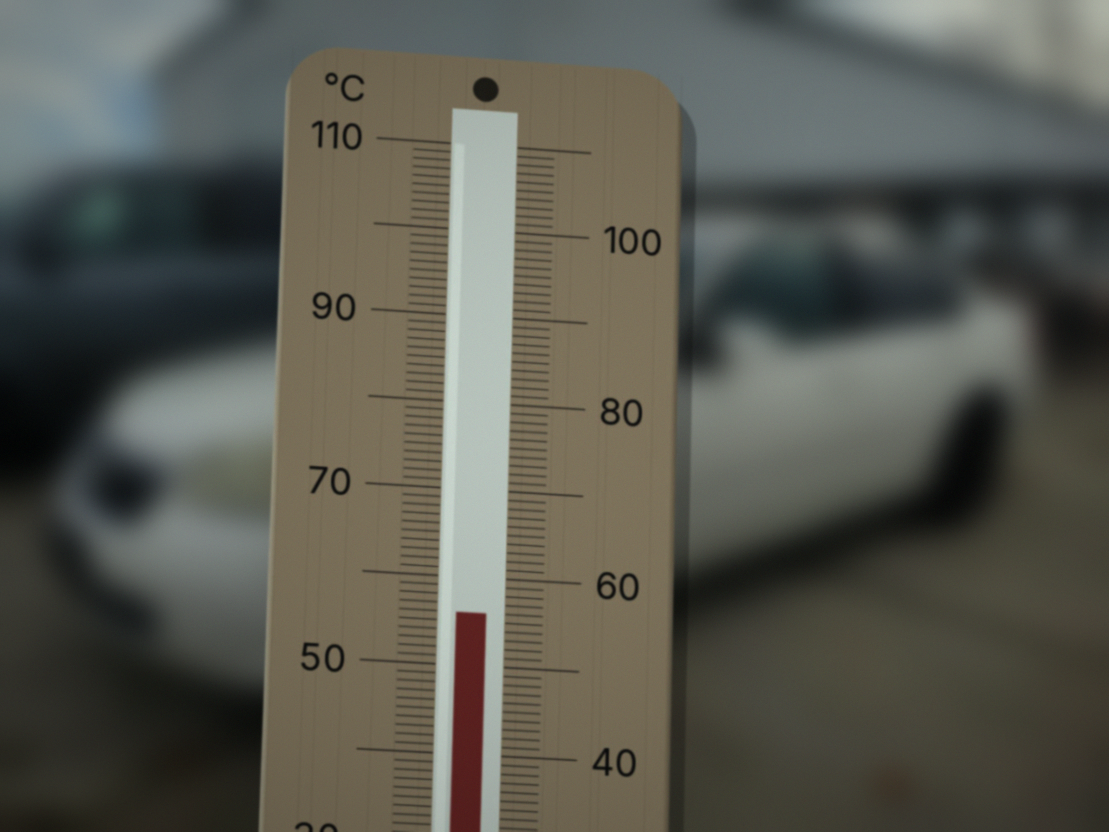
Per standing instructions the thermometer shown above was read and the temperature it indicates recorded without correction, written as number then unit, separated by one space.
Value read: 56 °C
